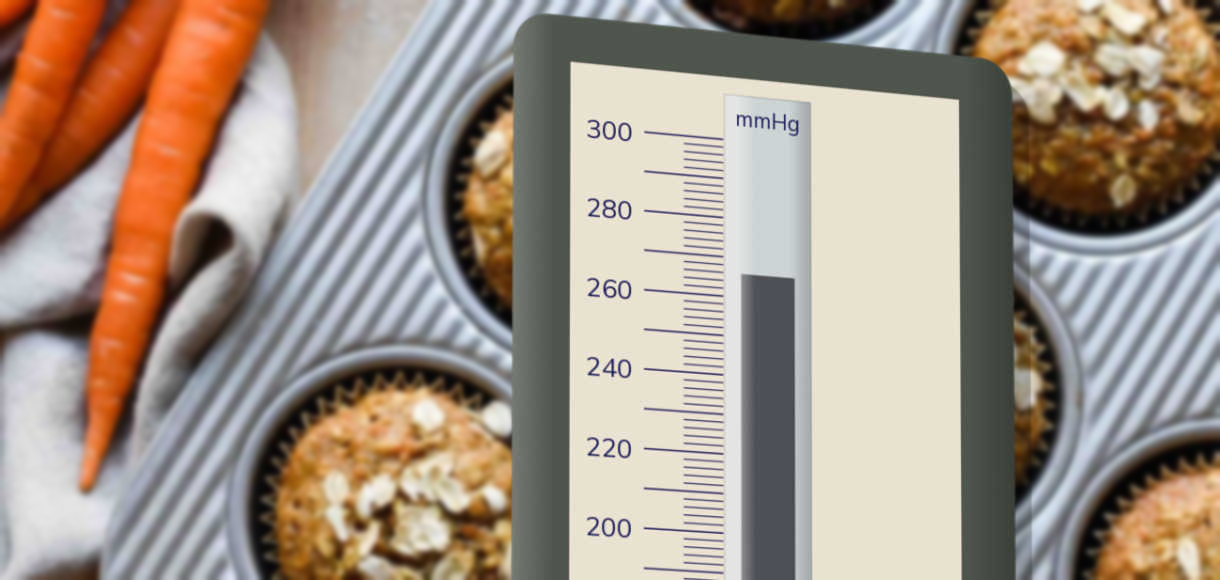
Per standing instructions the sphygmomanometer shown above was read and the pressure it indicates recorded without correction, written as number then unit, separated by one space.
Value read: 266 mmHg
